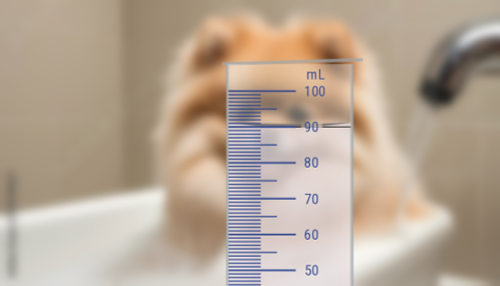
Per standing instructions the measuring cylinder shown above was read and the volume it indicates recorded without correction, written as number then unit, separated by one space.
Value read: 90 mL
